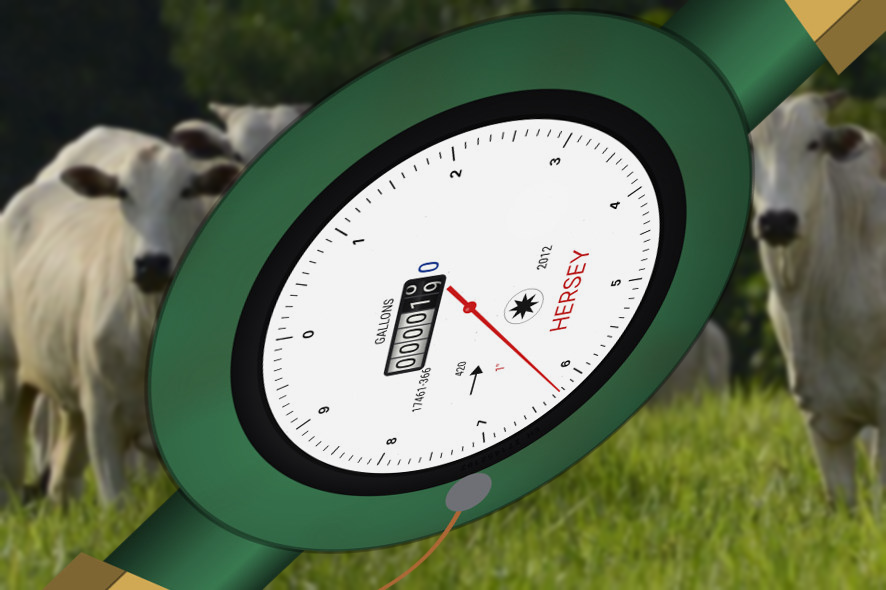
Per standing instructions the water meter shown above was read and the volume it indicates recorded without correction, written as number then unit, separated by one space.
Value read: 186.2 gal
